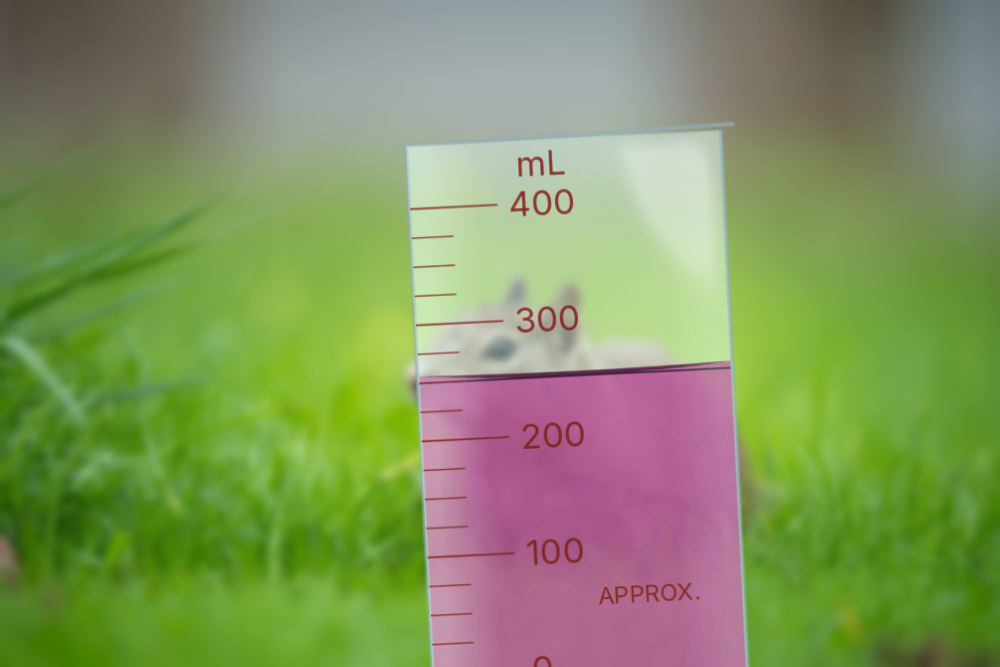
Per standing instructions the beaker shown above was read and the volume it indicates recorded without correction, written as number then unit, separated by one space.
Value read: 250 mL
